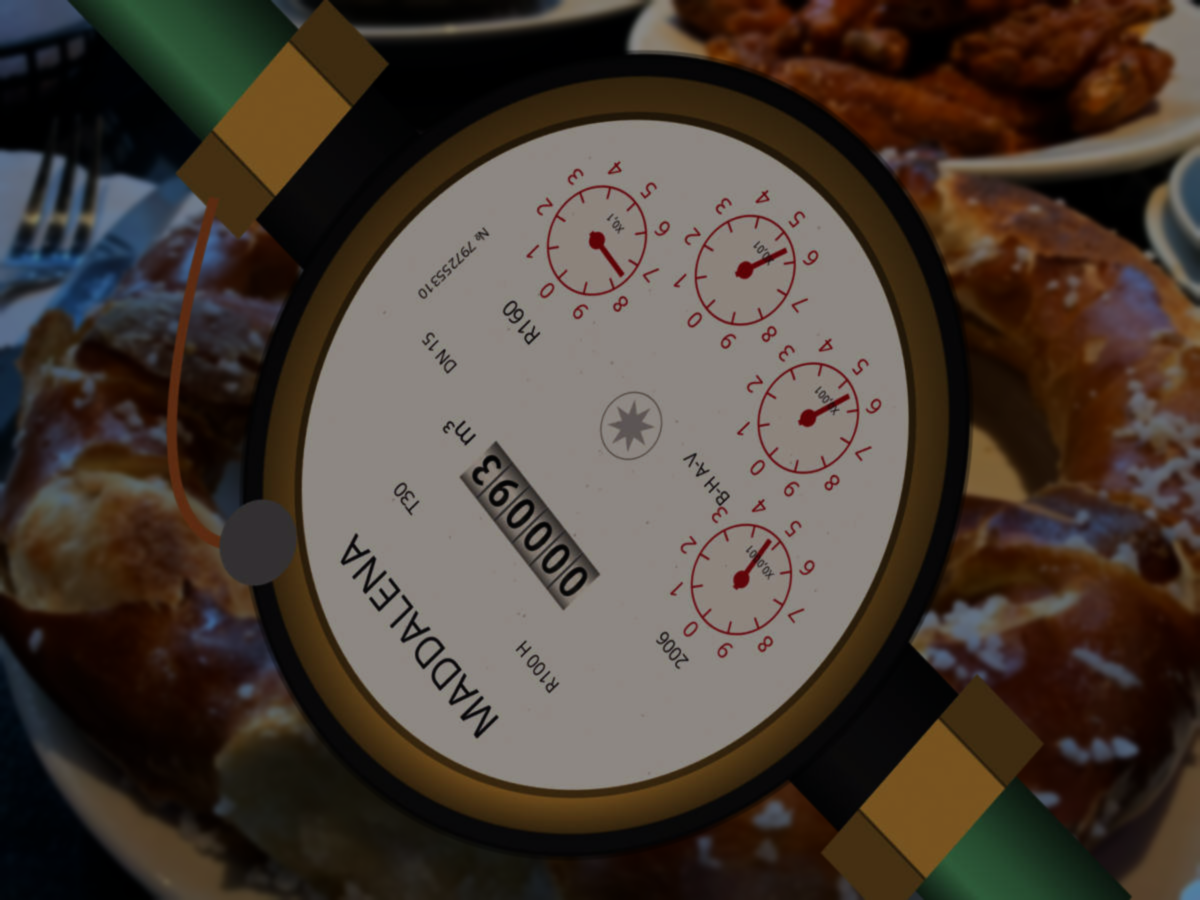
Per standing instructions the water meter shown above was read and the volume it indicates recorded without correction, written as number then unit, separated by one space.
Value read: 93.7554 m³
